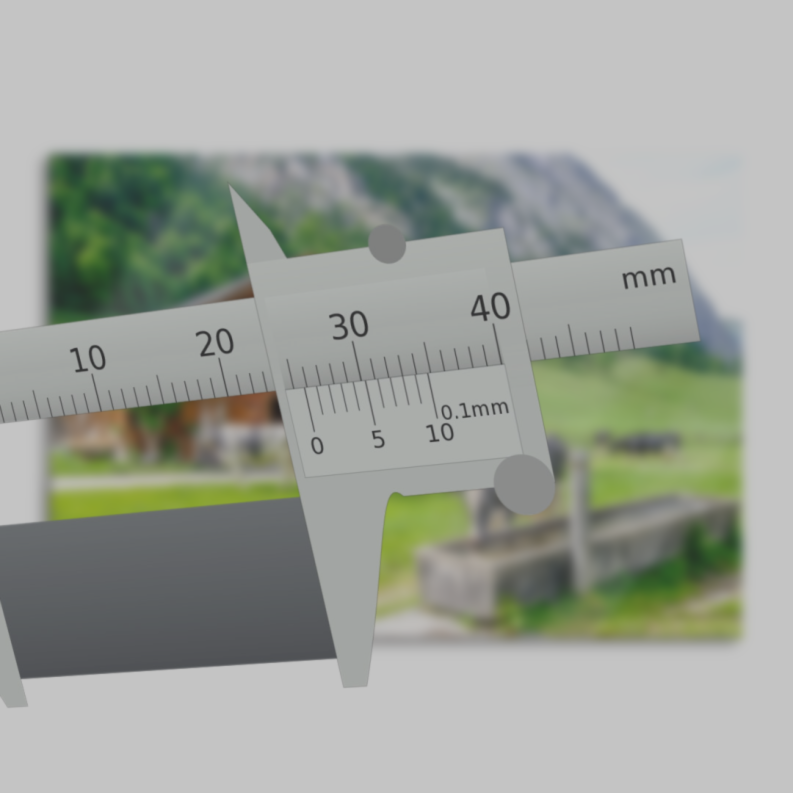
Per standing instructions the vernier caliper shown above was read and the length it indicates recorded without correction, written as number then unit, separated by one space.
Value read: 25.8 mm
